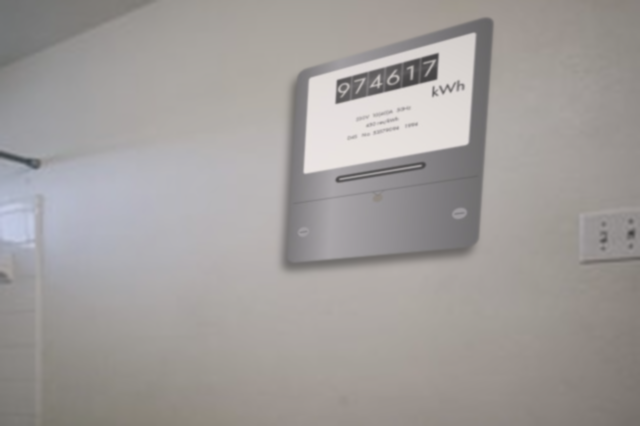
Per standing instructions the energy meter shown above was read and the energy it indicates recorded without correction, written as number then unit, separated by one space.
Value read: 974617 kWh
